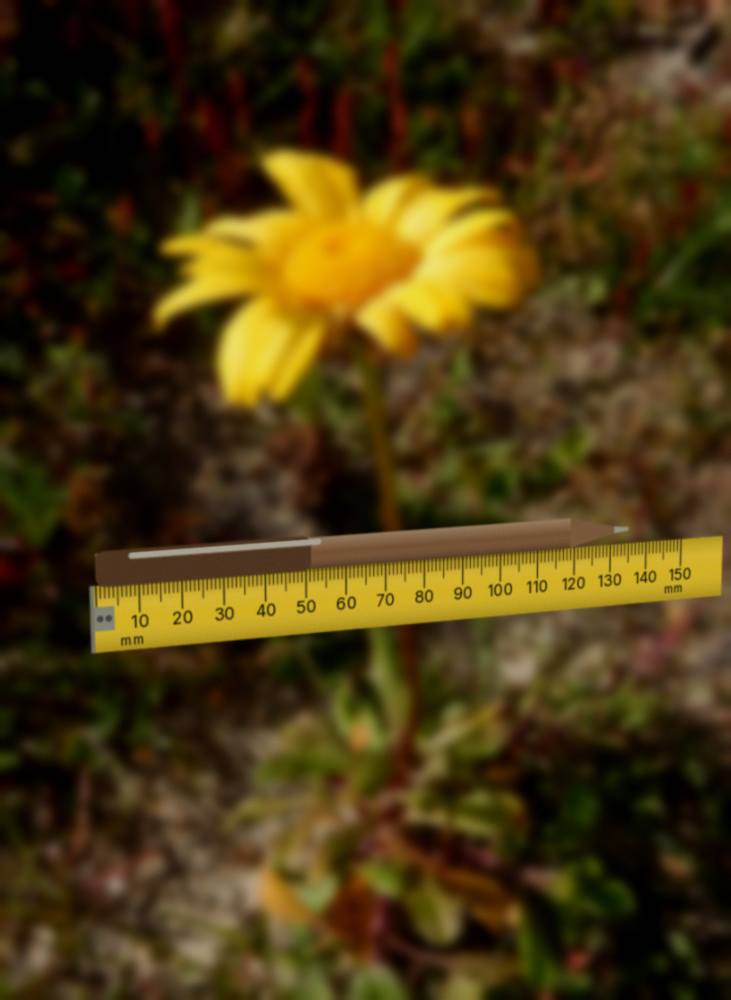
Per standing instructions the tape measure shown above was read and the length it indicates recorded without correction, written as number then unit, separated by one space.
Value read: 135 mm
